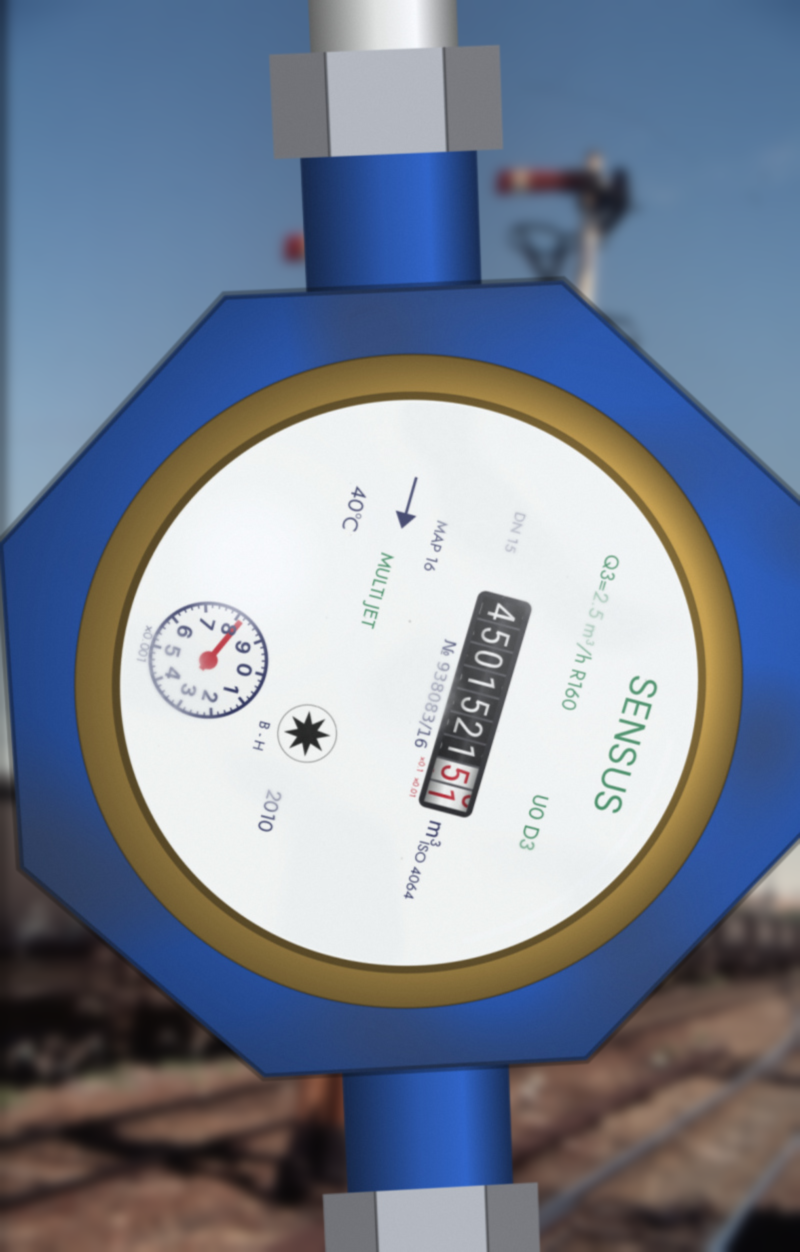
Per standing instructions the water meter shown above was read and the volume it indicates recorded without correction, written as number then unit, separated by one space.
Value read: 4501521.508 m³
